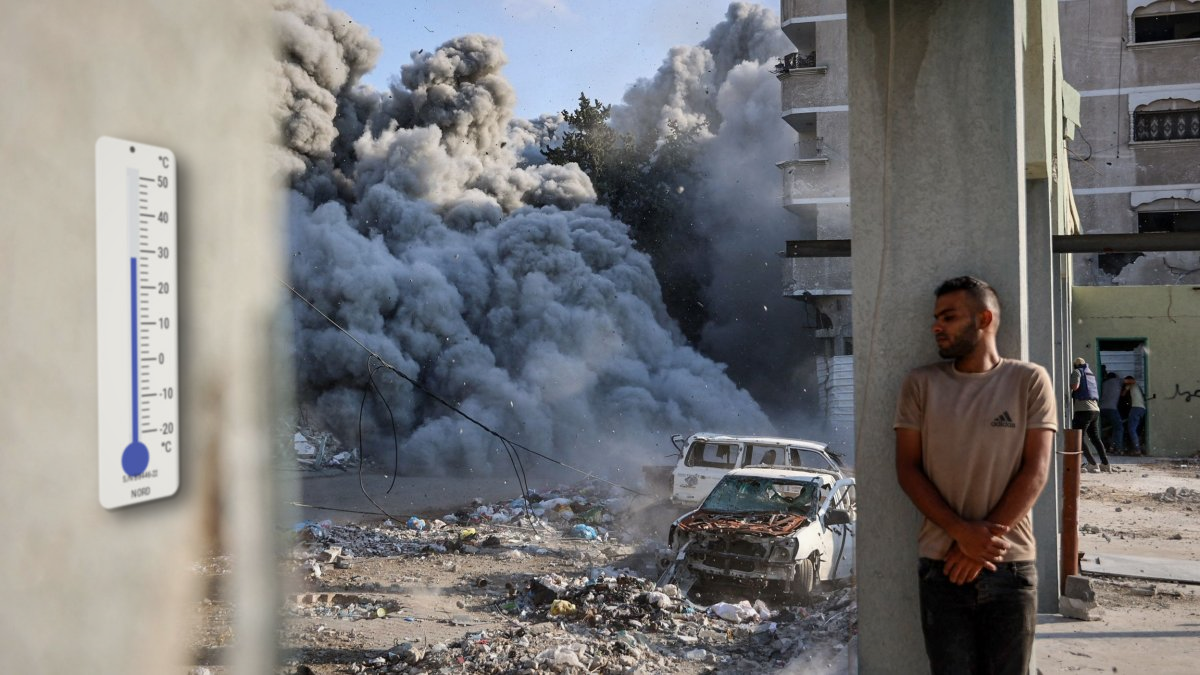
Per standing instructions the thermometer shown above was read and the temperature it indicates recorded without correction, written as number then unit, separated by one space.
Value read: 28 °C
